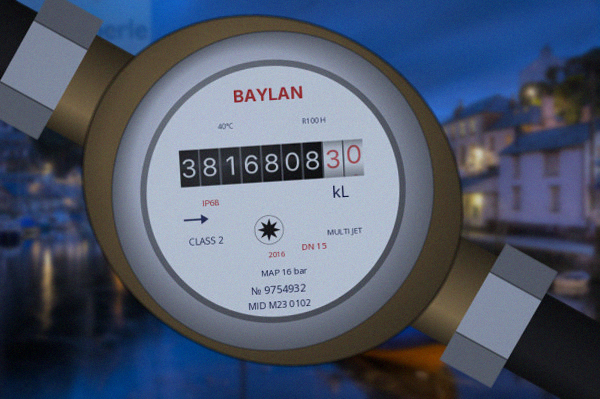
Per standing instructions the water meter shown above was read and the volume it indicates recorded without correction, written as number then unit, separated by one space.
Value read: 3816808.30 kL
